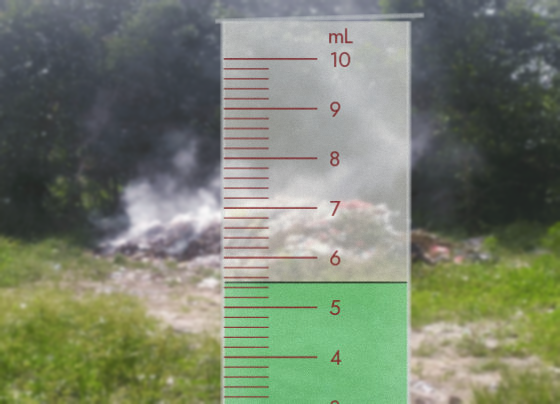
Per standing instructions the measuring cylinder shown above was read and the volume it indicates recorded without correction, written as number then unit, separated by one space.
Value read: 5.5 mL
